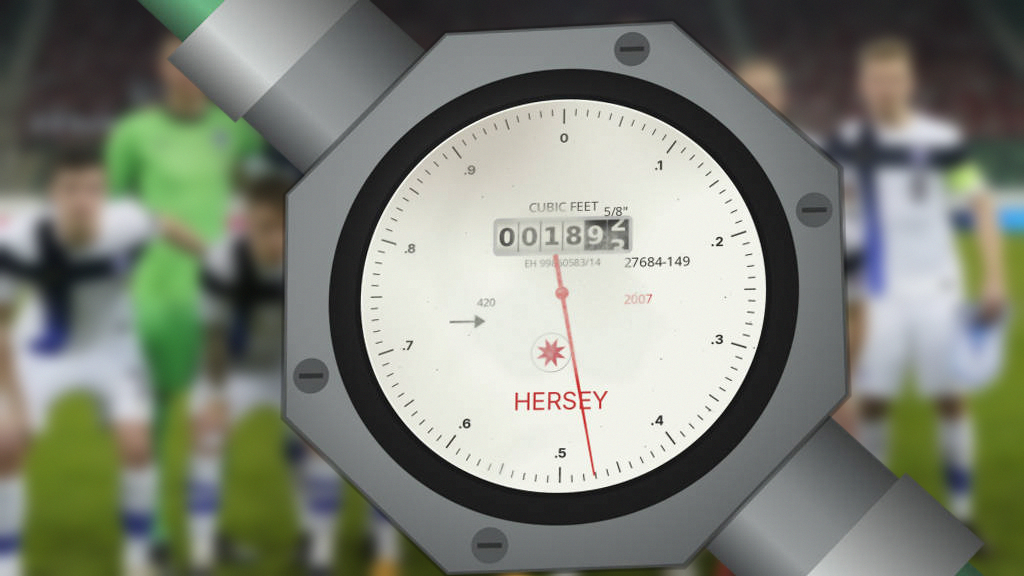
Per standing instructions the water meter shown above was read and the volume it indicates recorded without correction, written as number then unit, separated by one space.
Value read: 1892.47 ft³
